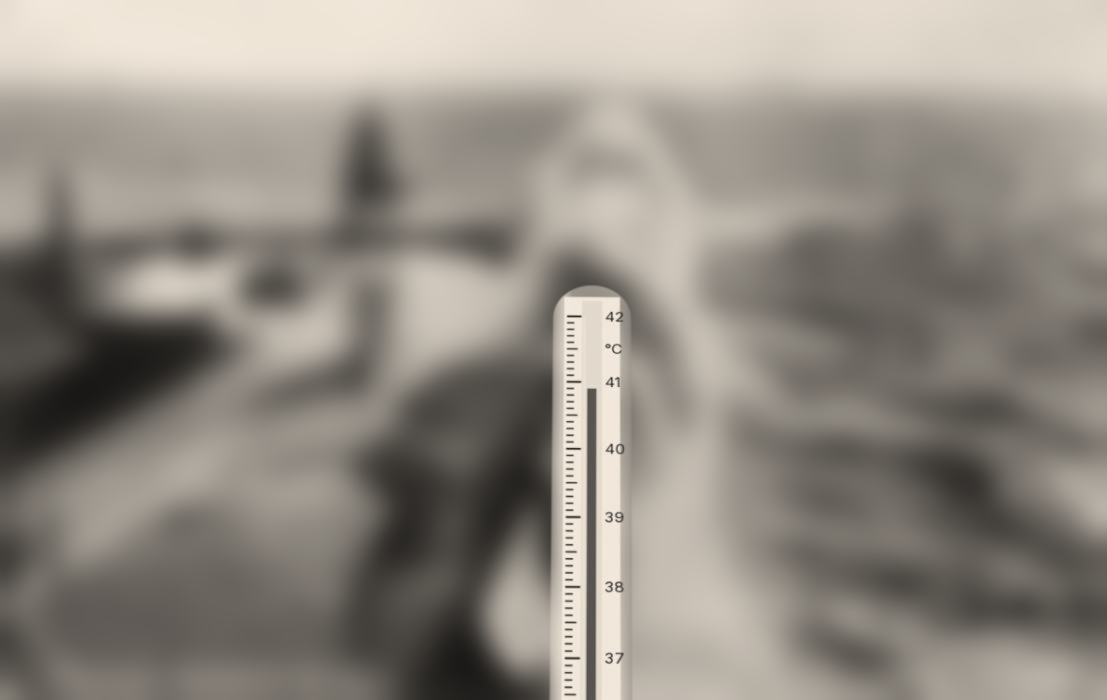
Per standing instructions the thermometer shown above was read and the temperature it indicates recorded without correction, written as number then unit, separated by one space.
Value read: 40.9 °C
